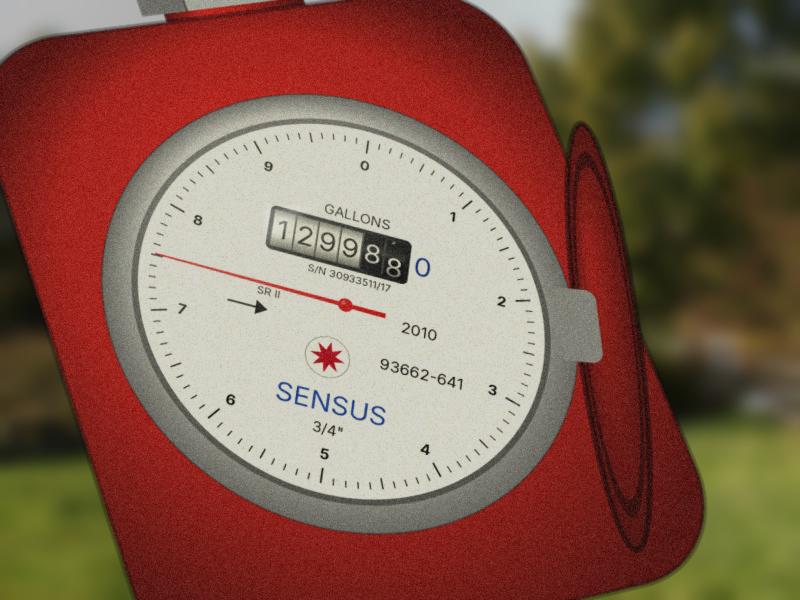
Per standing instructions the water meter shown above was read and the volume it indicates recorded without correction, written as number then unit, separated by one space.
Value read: 1299877.5 gal
